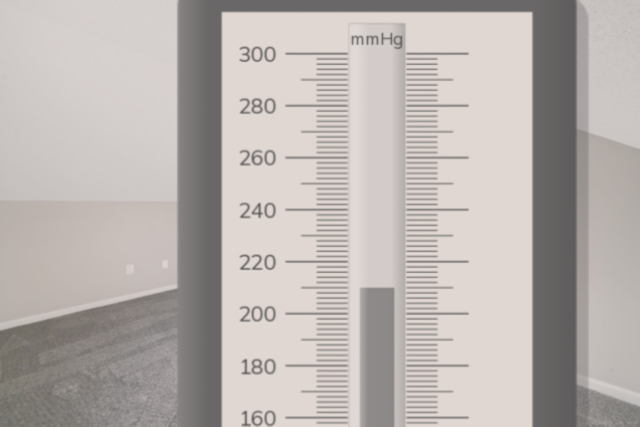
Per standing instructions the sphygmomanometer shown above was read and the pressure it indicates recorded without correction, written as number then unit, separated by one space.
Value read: 210 mmHg
